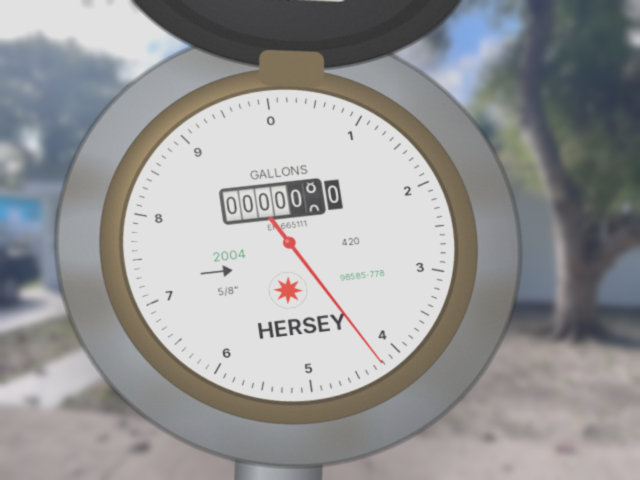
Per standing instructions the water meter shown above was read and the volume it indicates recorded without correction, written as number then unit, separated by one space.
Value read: 84.2 gal
